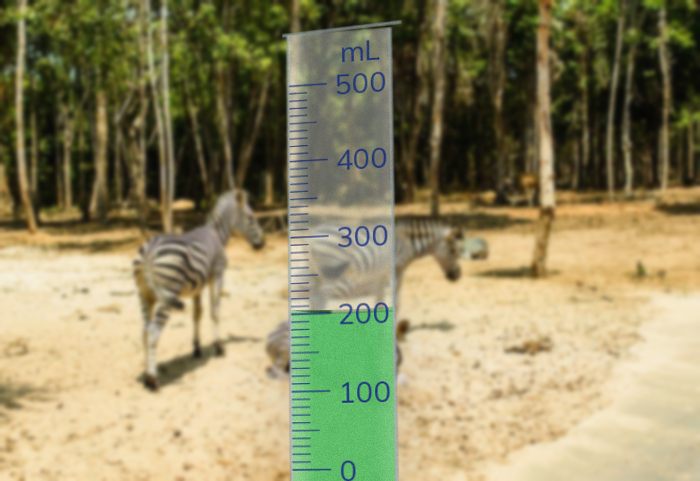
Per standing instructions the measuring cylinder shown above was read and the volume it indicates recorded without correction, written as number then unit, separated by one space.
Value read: 200 mL
